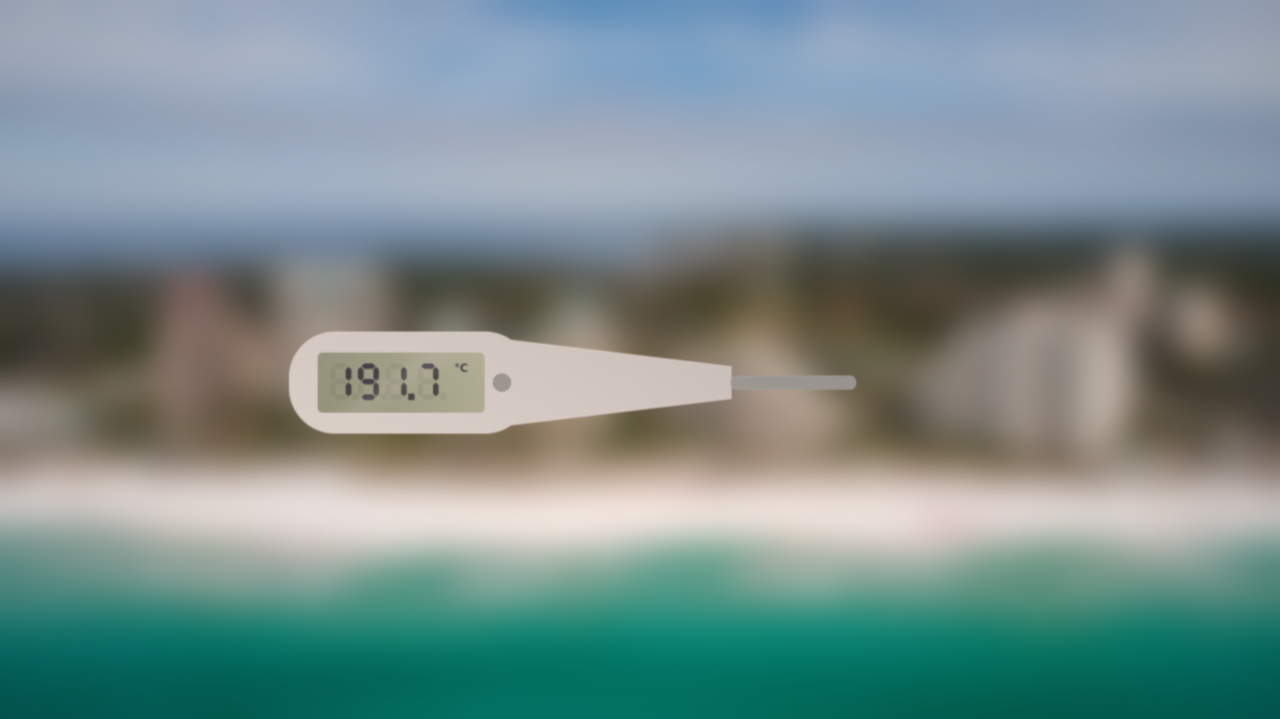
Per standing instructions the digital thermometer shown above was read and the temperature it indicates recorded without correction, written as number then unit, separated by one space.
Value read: 191.7 °C
